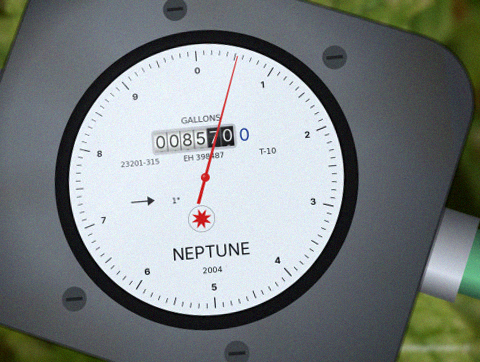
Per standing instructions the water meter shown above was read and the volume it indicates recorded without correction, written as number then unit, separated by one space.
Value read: 85700.5 gal
